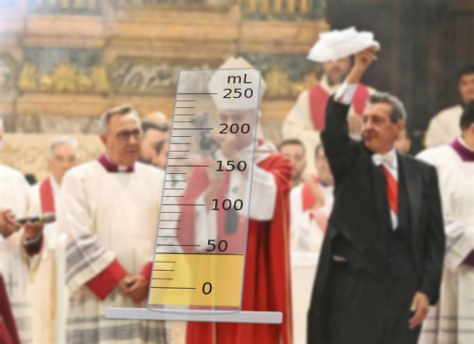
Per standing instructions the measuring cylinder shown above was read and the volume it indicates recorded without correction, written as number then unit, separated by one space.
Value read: 40 mL
